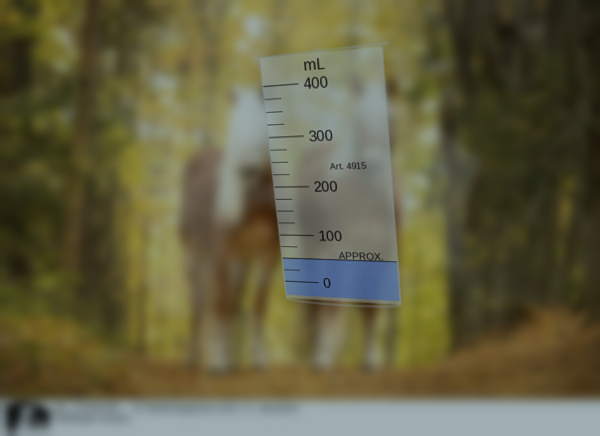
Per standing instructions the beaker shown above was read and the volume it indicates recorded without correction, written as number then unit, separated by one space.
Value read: 50 mL
